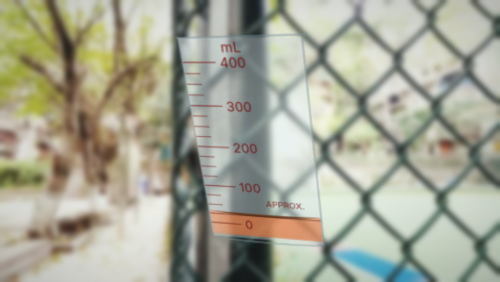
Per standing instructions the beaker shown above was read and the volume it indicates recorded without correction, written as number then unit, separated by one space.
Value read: 25 mL
